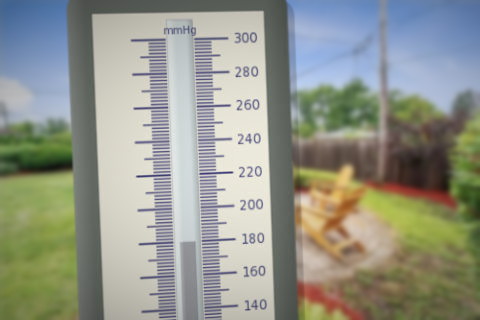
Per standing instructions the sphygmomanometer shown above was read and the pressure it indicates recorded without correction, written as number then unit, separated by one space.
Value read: 180 mmHg
